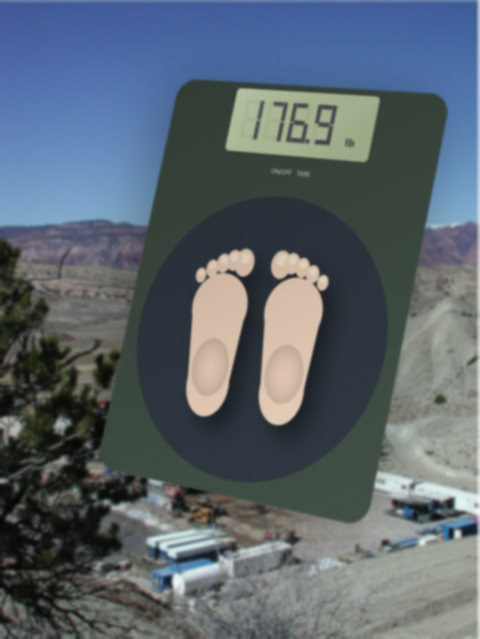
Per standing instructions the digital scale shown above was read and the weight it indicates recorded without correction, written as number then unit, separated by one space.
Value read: 176.9 lb
